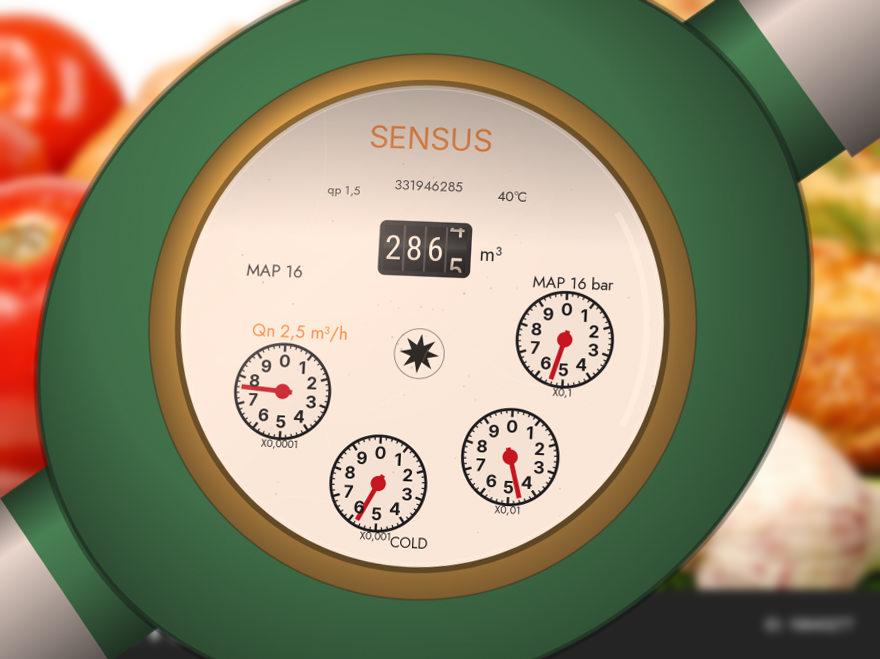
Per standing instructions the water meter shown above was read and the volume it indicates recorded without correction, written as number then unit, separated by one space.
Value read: 2864.5457 m³
